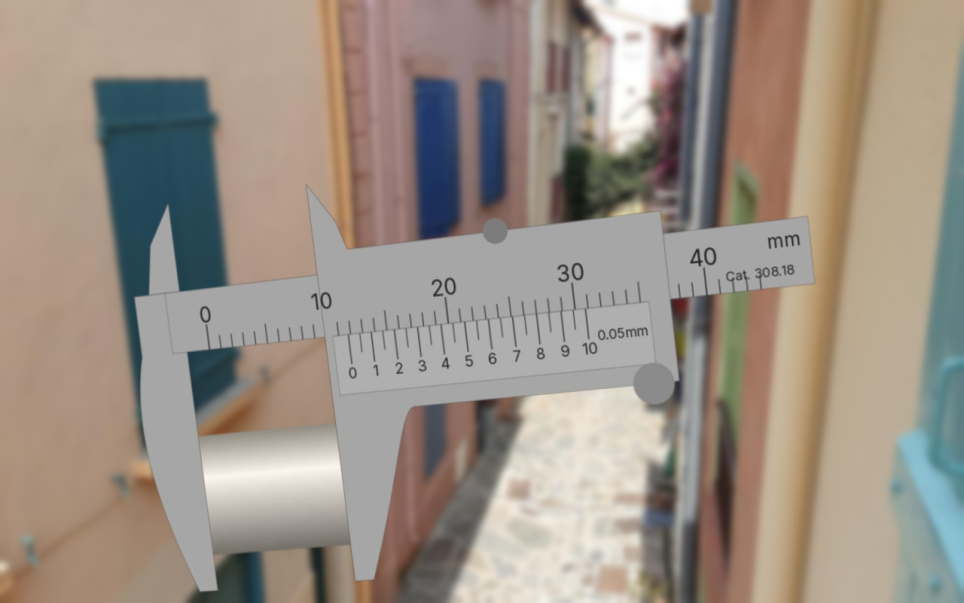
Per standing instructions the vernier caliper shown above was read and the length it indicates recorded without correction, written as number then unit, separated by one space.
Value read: 11.8 mm
